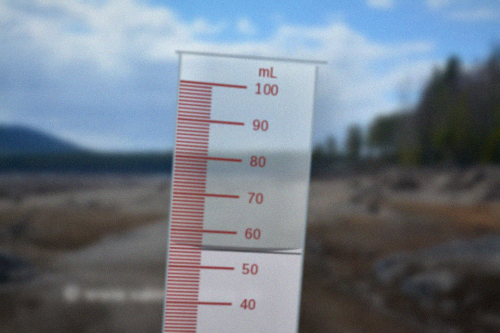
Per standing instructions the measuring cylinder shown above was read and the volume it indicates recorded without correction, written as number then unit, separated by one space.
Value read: 55 mL
